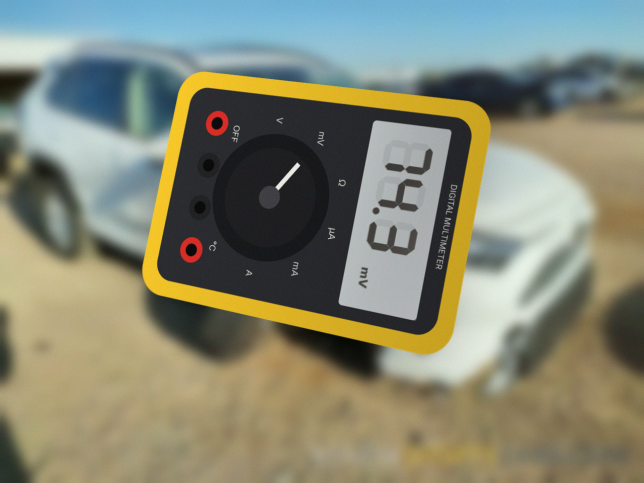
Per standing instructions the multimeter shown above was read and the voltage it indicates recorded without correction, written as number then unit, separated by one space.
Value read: 74.3 mV
